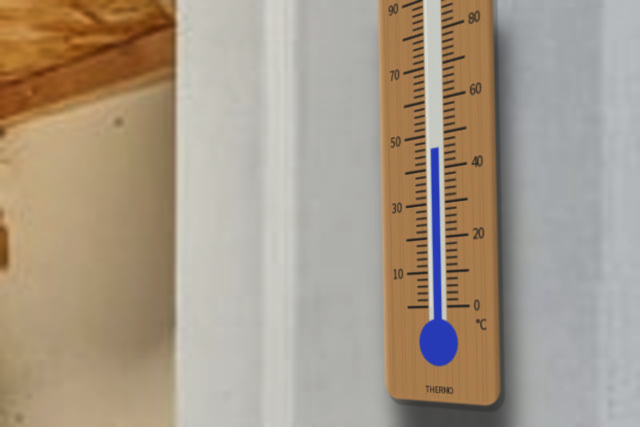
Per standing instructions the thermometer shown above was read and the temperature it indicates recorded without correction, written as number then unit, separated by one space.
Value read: 46 °C
